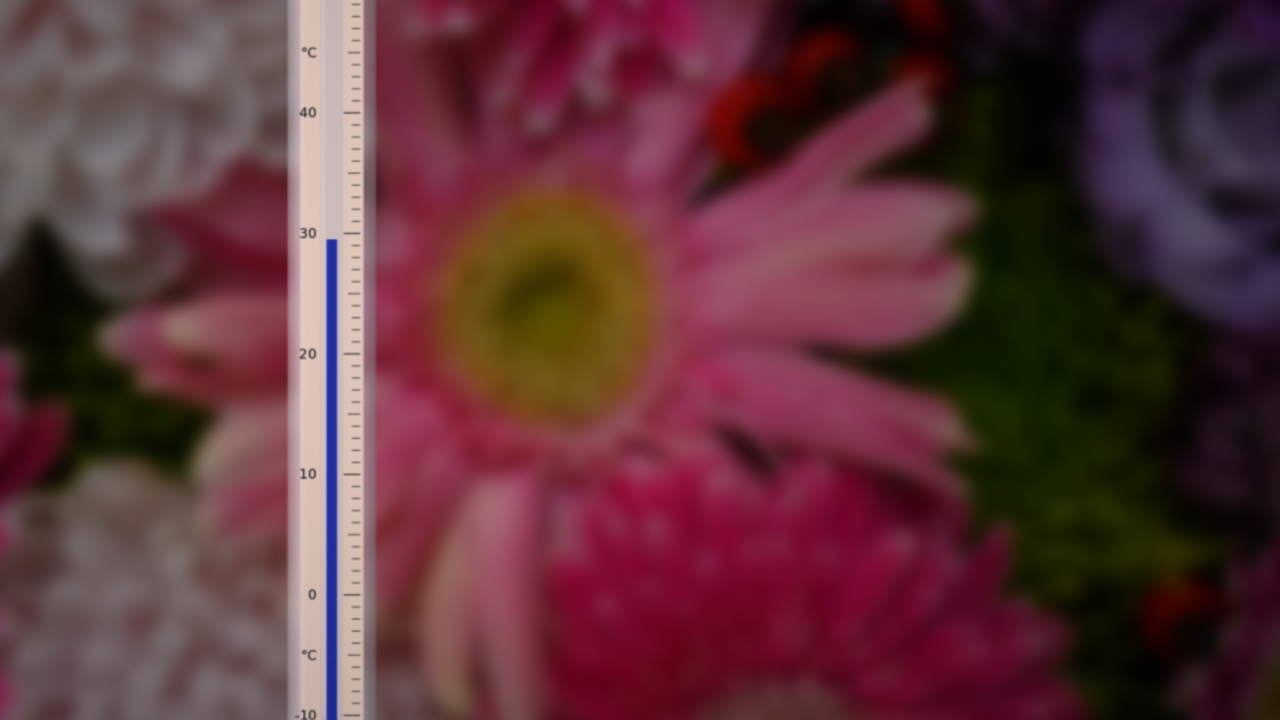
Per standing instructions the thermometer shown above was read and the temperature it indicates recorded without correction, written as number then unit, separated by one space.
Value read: 29.5 °C
